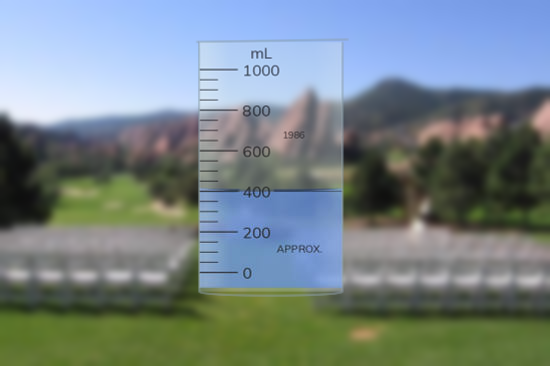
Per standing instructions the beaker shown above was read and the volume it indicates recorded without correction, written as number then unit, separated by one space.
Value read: 400 mL
